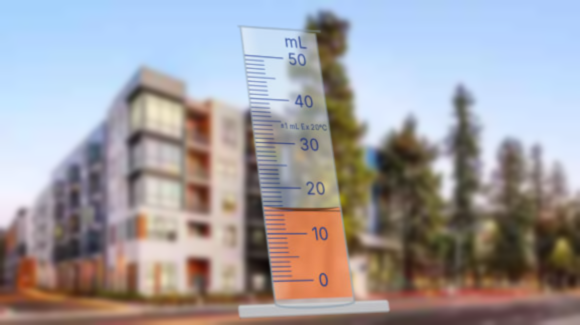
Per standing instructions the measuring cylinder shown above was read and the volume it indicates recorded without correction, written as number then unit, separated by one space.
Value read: 15 mL
